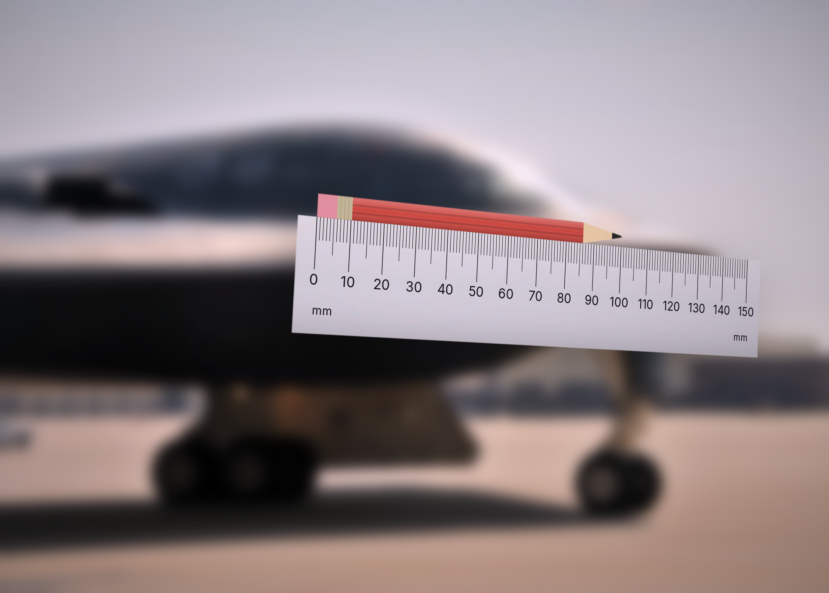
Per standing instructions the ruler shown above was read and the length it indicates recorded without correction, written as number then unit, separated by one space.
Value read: 100 mm
